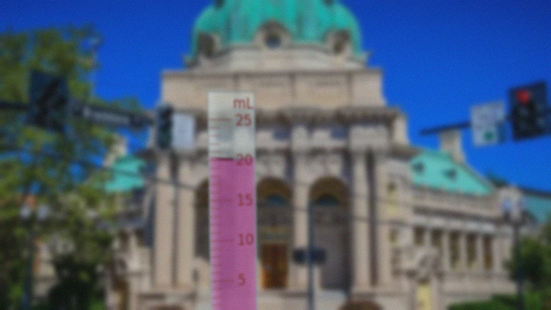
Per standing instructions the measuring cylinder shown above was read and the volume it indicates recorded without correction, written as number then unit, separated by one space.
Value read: 20 mL
